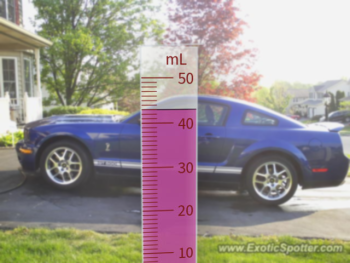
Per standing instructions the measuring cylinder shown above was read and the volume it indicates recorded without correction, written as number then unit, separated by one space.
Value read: 43 mL
